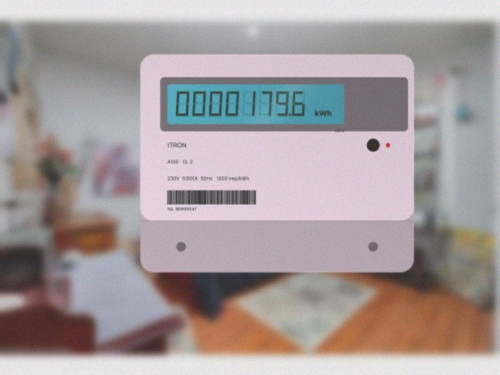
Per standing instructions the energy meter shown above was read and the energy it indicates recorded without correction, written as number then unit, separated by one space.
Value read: 179.6 kWh
